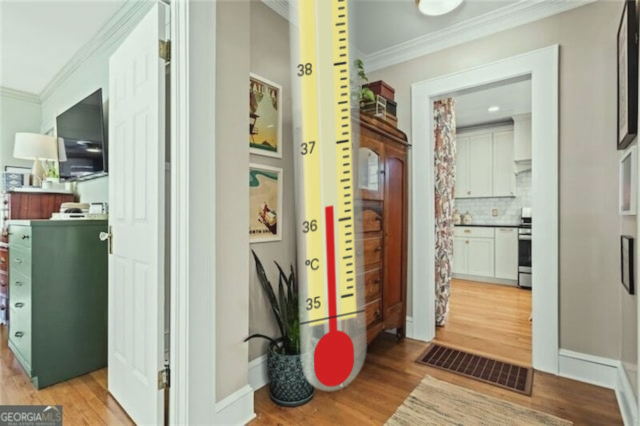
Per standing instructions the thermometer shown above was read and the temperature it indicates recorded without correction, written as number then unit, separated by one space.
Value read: 36.2 °C
